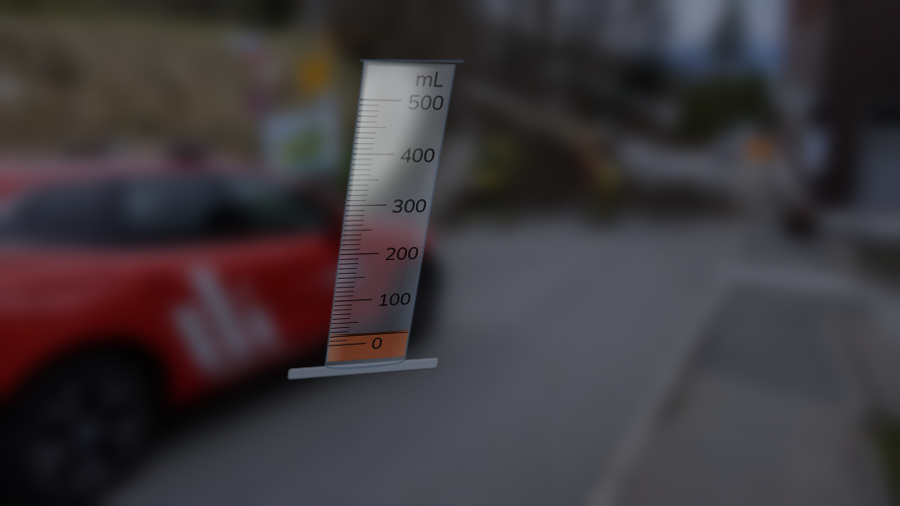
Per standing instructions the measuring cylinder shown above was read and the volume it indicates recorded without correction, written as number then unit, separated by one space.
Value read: 20 mL
